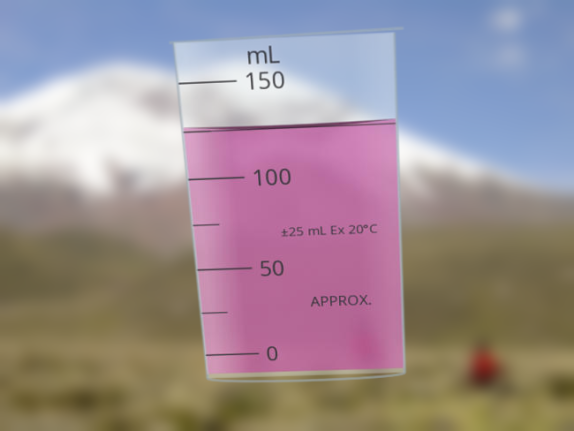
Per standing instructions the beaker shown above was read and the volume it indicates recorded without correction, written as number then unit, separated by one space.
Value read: 125 mL
